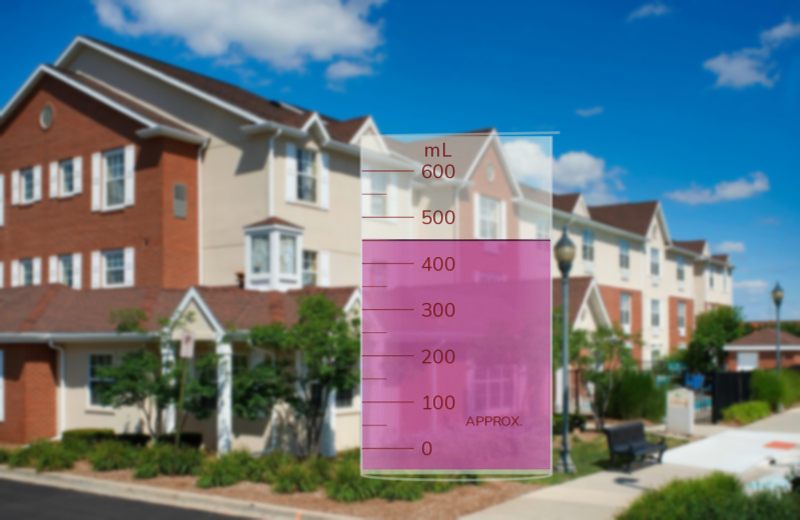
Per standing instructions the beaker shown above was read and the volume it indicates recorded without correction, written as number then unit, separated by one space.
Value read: 450 mL
